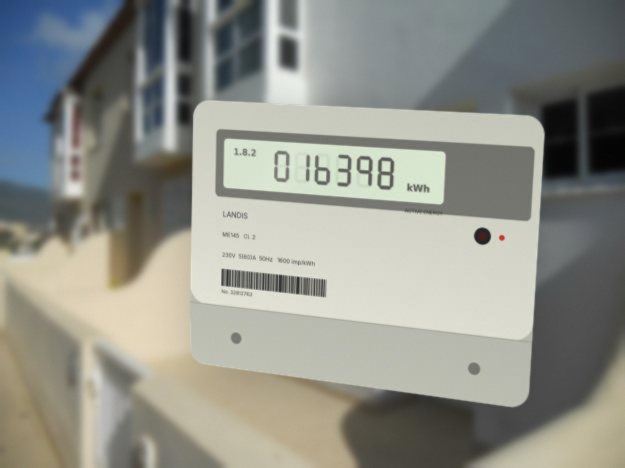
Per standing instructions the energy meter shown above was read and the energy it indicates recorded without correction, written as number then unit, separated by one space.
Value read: 16398 kWh
